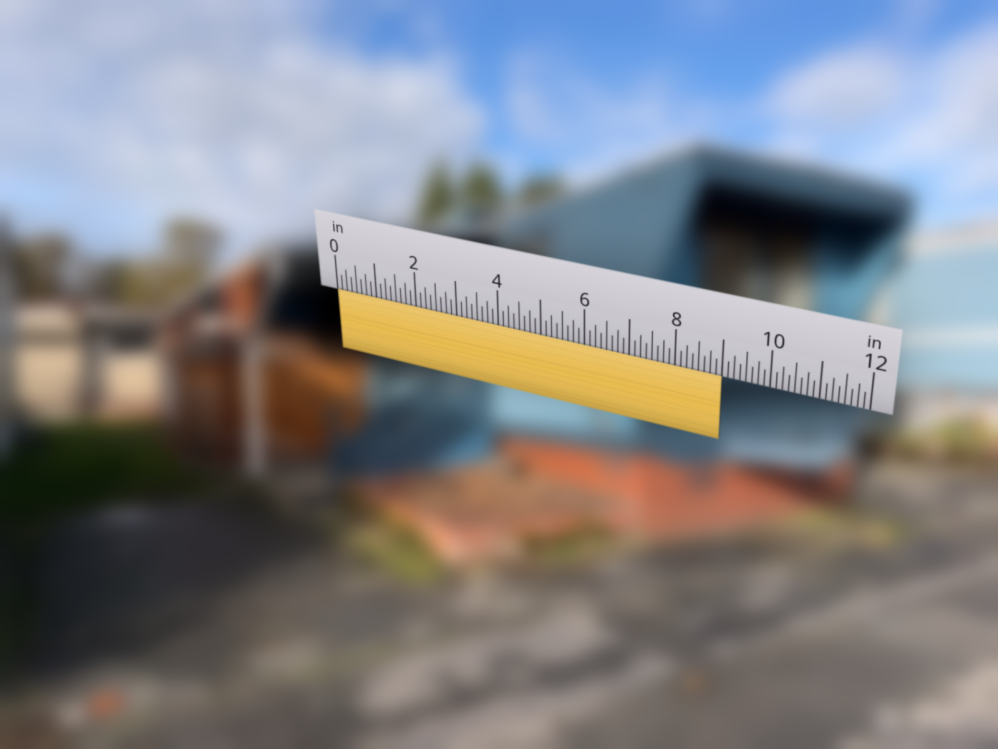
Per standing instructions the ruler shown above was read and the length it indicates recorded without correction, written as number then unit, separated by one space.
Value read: 9 in
